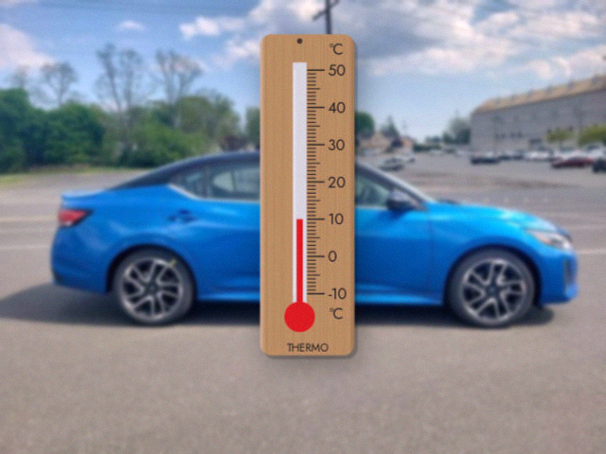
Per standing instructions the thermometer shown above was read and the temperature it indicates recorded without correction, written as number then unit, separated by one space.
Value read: 10 °C
